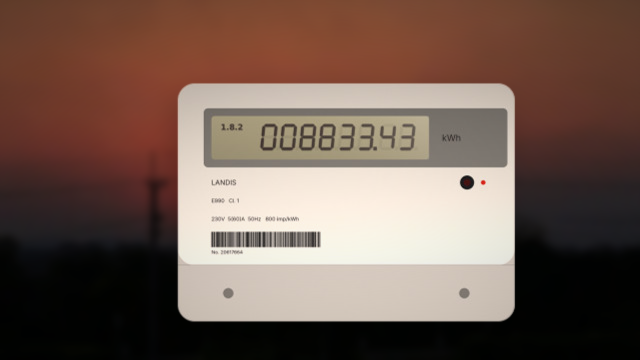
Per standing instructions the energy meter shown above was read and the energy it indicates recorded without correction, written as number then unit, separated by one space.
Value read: 8833.43 kWh
